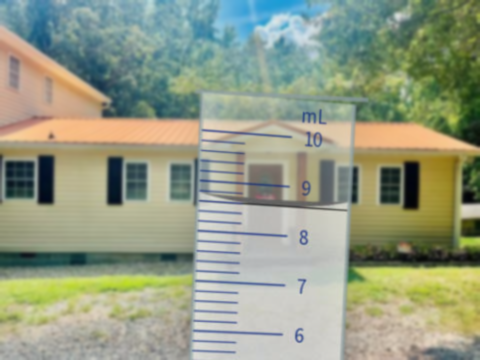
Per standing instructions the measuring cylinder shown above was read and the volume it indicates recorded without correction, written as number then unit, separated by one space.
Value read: 8.6 mL
